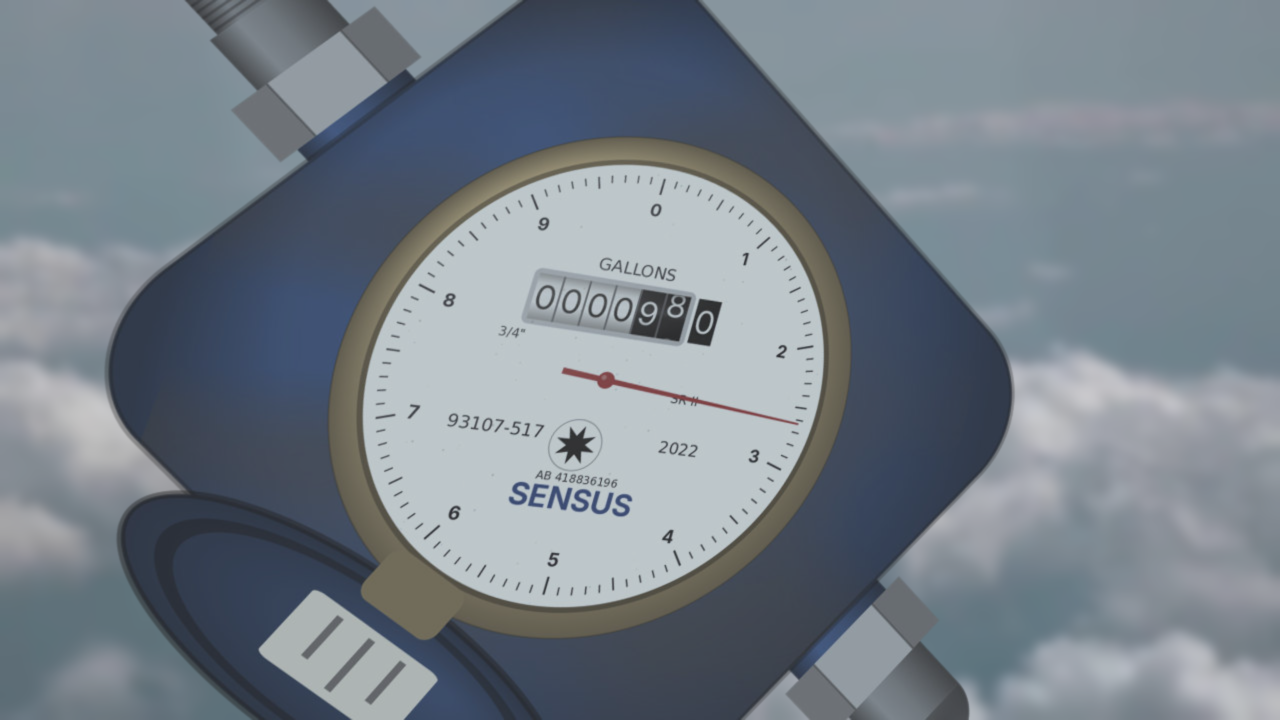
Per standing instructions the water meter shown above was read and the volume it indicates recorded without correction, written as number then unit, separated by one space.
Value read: 982.6 gal
